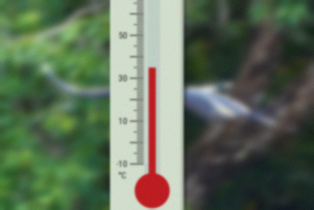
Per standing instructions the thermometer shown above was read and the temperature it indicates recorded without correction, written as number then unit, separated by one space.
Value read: 35 °C
